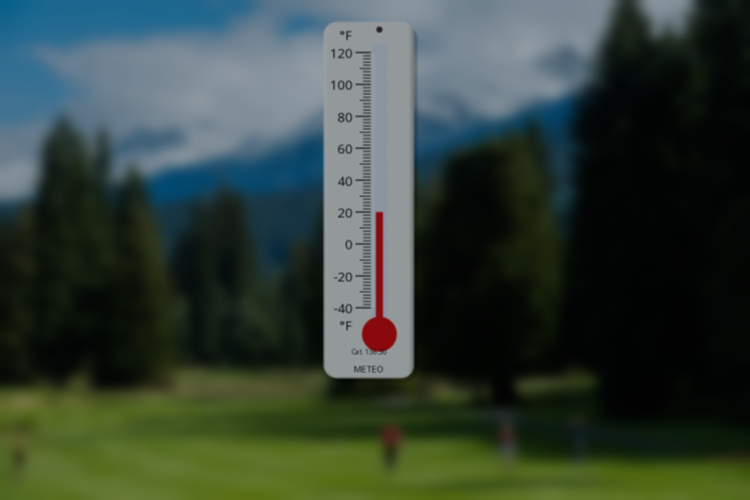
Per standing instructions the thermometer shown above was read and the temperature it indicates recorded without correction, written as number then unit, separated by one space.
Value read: 20 °F
